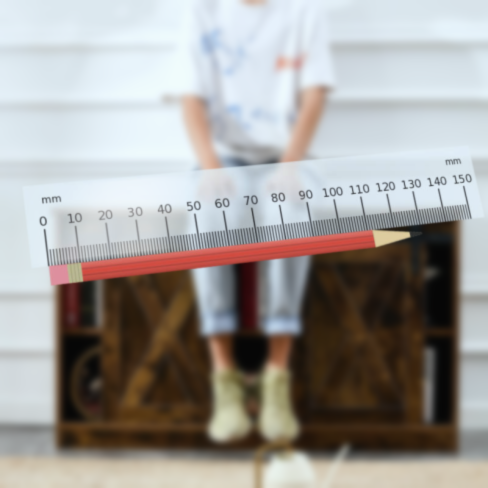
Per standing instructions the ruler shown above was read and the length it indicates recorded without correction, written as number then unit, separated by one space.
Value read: 130 mm
